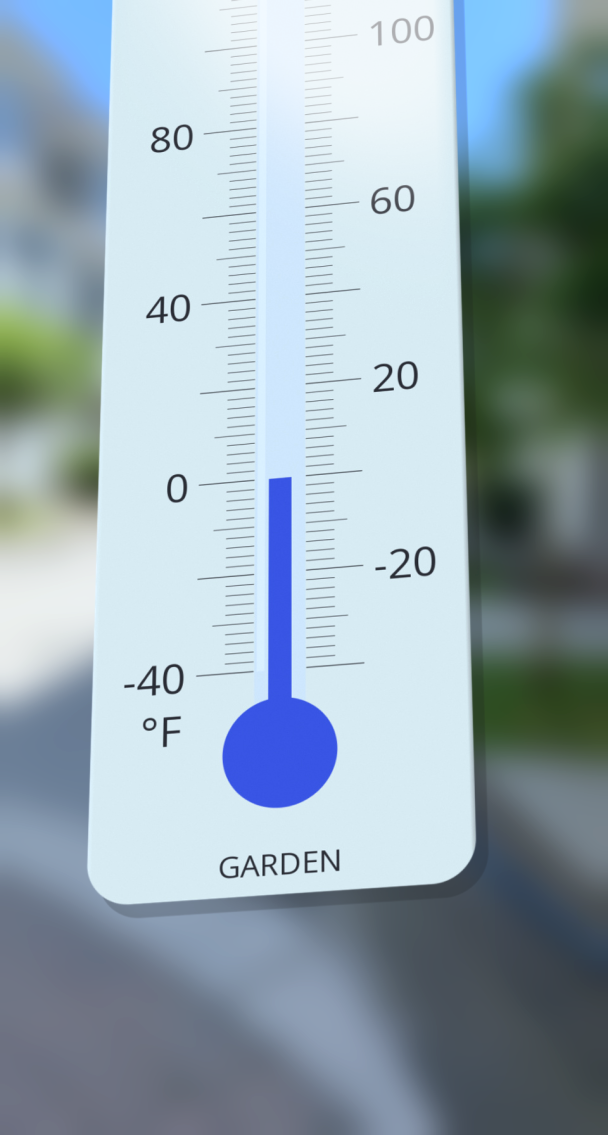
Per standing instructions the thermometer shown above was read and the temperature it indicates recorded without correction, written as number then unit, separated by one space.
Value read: 0 °F
